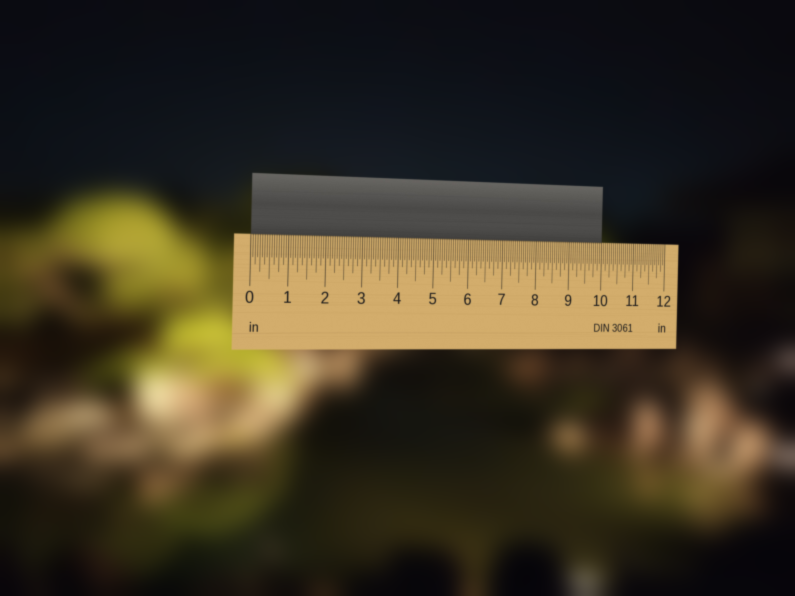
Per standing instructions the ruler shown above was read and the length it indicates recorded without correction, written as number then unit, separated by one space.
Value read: 10 in
